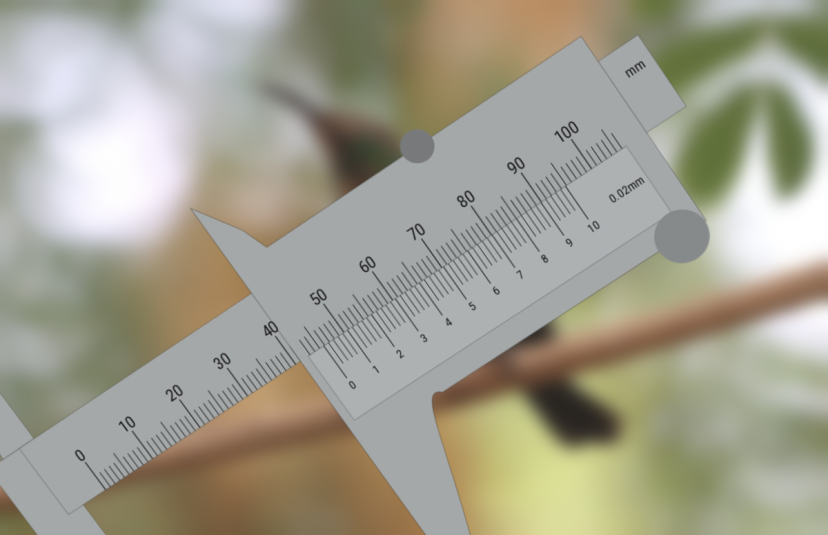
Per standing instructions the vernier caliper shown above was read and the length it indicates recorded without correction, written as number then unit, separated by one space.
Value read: 45.8 mm
